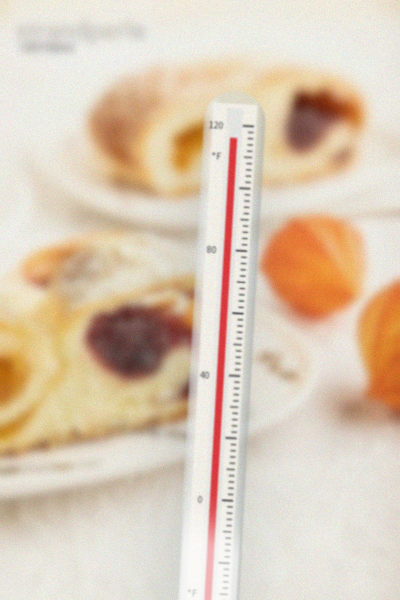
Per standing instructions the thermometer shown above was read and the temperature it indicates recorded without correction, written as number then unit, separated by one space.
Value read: 116 °F
